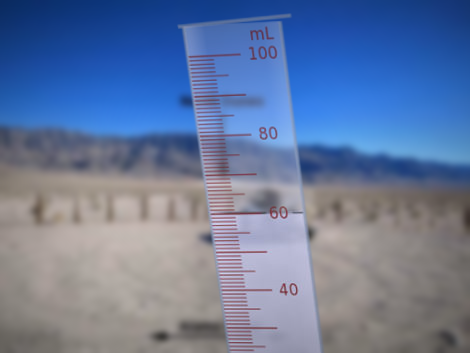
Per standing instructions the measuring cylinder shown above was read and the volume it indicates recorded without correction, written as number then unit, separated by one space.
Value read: 60 mL
